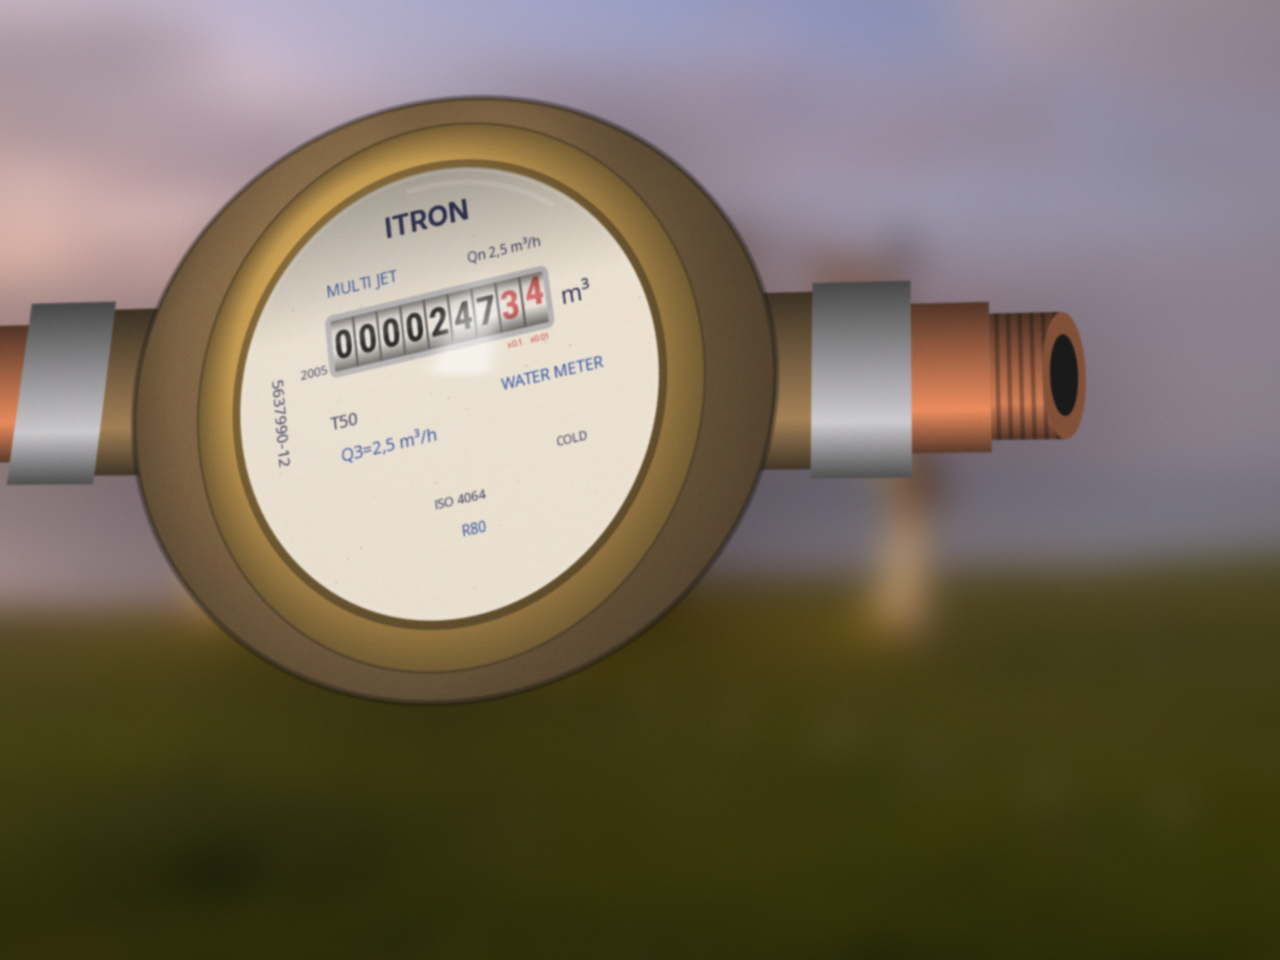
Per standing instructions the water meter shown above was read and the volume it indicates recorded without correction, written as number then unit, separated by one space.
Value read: 247.34 m³
